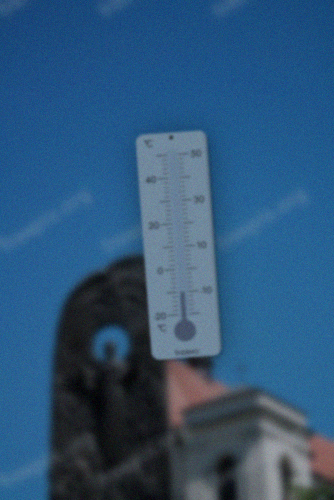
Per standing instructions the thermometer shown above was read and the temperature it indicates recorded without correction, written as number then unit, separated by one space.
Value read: -10 °C
